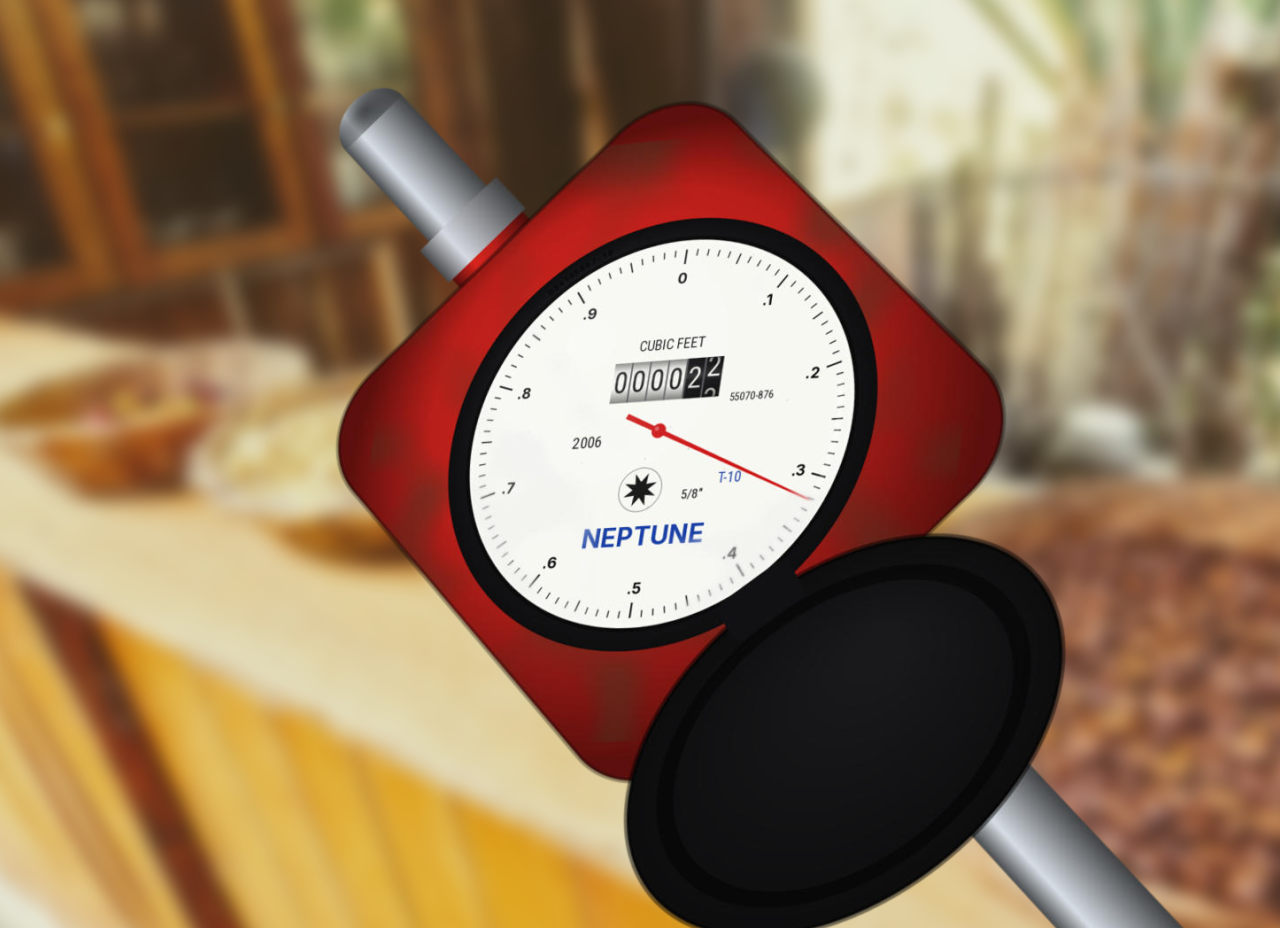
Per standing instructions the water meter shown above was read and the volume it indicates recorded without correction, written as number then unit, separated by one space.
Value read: 22.32 ft³
